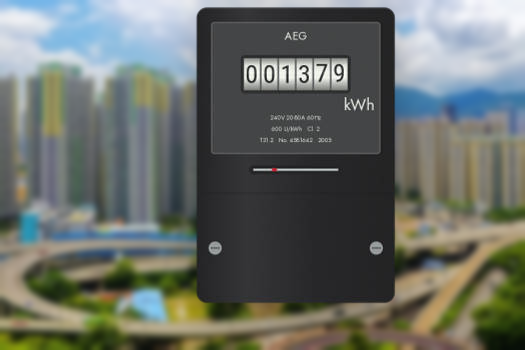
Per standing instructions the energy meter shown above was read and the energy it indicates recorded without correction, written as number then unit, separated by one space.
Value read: 1379 kWh
